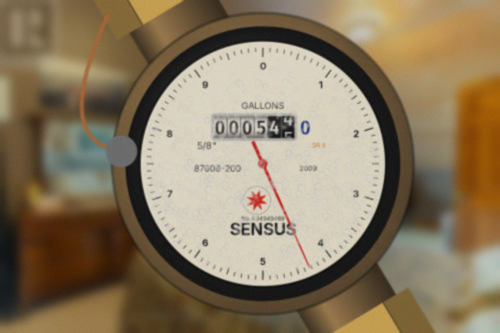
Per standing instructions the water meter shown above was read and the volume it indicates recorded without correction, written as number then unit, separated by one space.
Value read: 5444.3 gal
